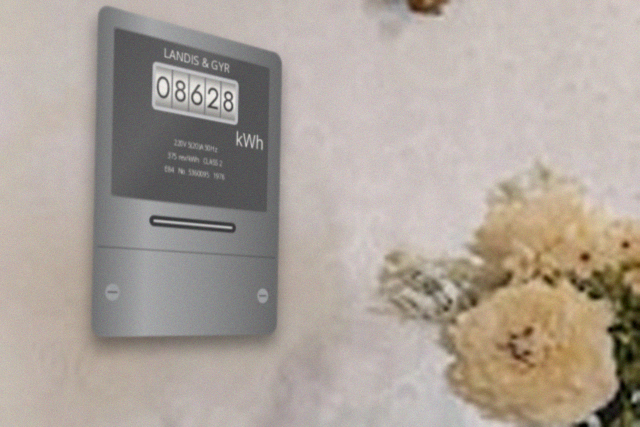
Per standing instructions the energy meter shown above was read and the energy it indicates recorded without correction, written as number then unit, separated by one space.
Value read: 8628 kWh
